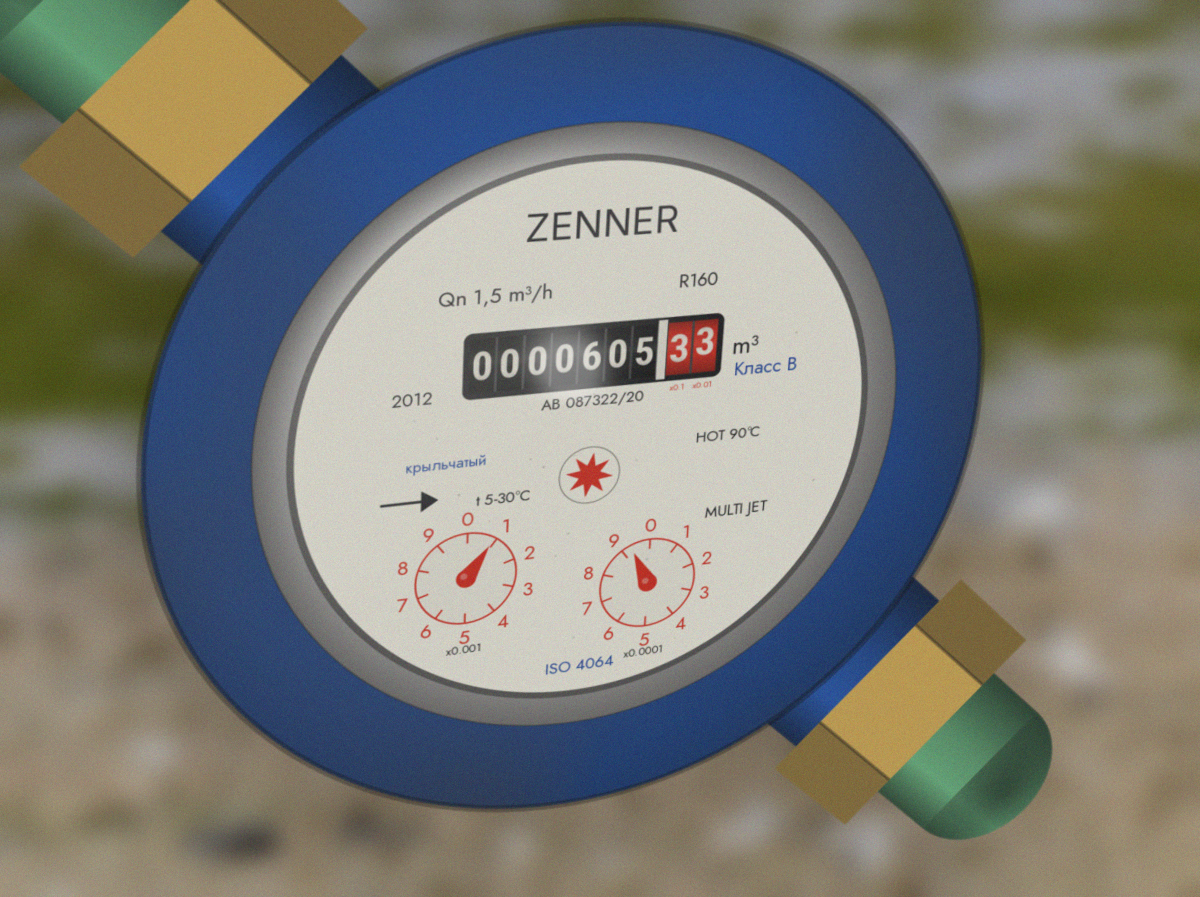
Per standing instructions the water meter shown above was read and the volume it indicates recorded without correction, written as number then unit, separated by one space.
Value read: 605.3309 m³
